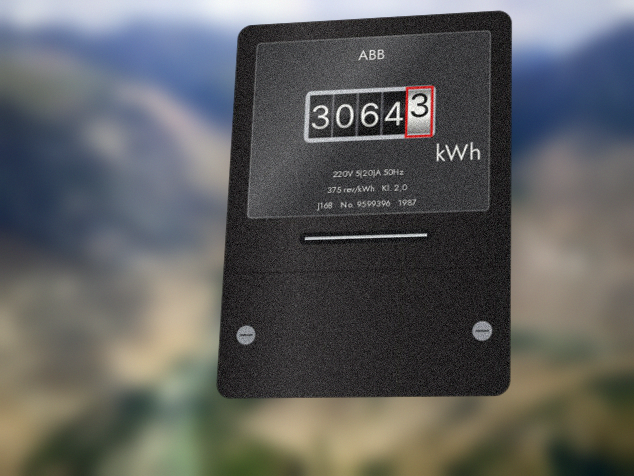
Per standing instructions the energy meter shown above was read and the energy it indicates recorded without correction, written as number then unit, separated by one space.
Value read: 3064.3 kWh
